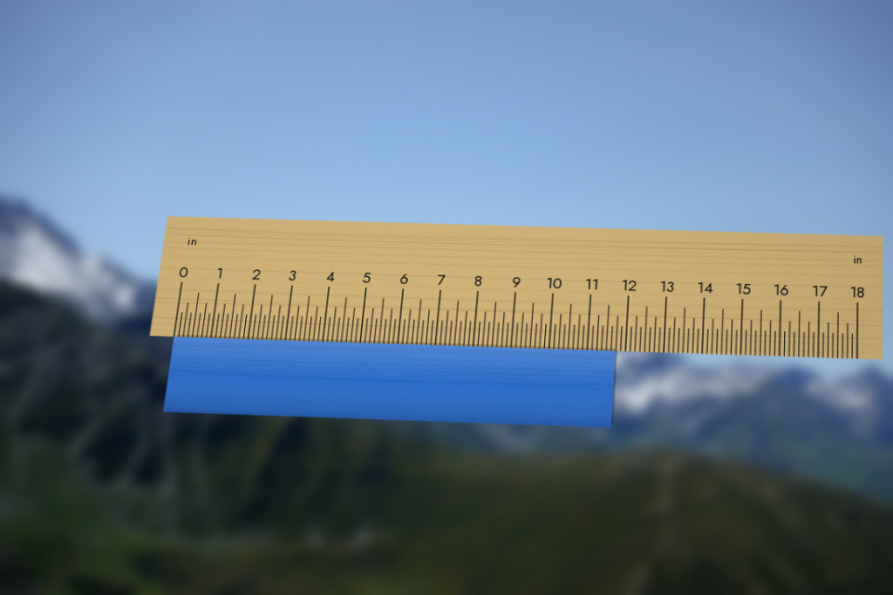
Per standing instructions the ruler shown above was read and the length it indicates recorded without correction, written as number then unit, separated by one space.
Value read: 11.75 in
